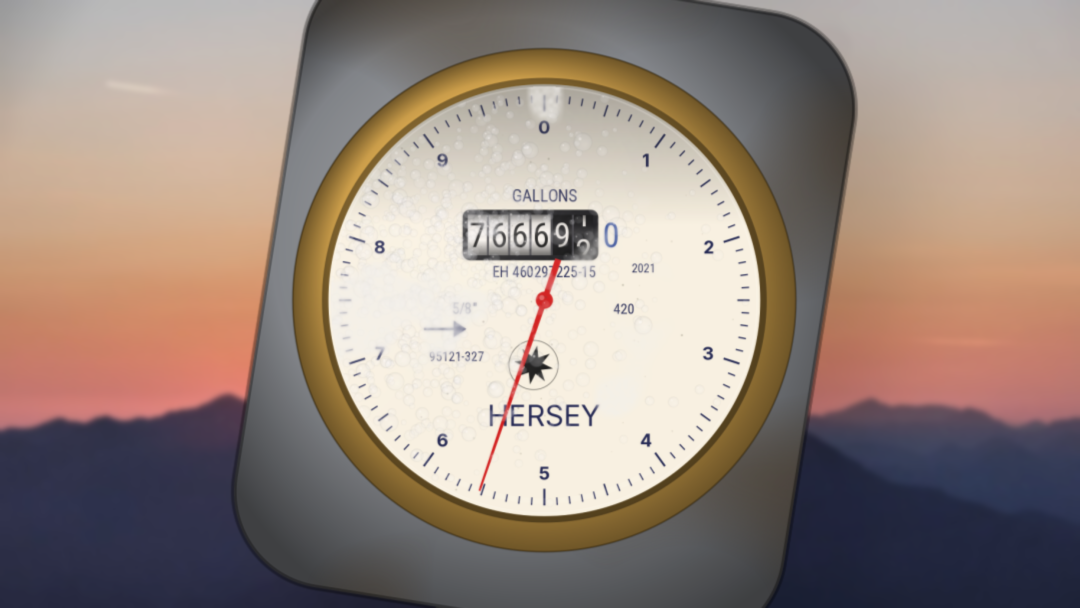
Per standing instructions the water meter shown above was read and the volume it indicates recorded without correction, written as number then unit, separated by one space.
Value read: 7666915.5 gal
